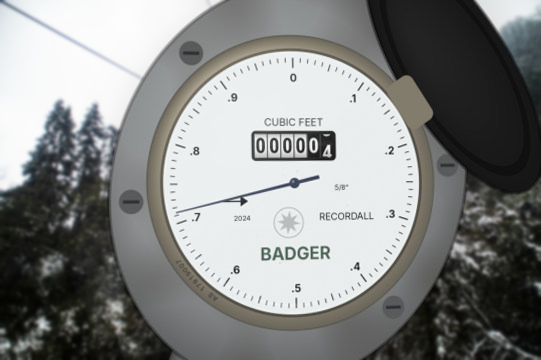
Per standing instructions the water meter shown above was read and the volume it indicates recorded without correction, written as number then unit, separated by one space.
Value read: 3.71 ft³
